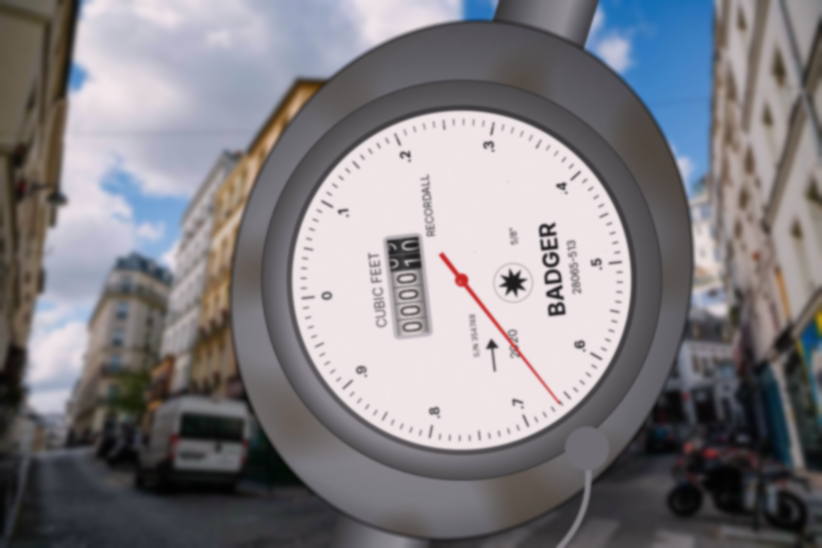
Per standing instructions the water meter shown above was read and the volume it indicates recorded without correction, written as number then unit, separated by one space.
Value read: 9.66 ft³
